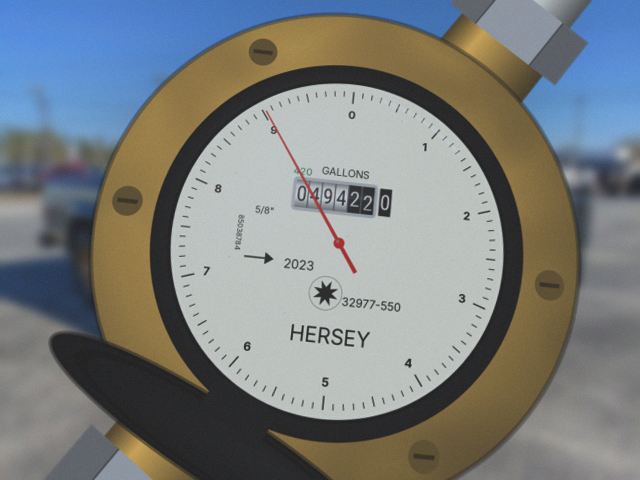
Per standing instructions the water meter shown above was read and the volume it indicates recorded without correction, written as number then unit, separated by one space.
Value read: 494219.0 gal
